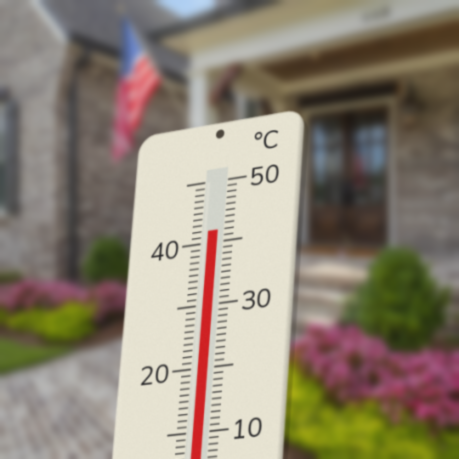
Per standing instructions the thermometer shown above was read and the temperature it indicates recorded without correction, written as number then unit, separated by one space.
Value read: 42 °C
